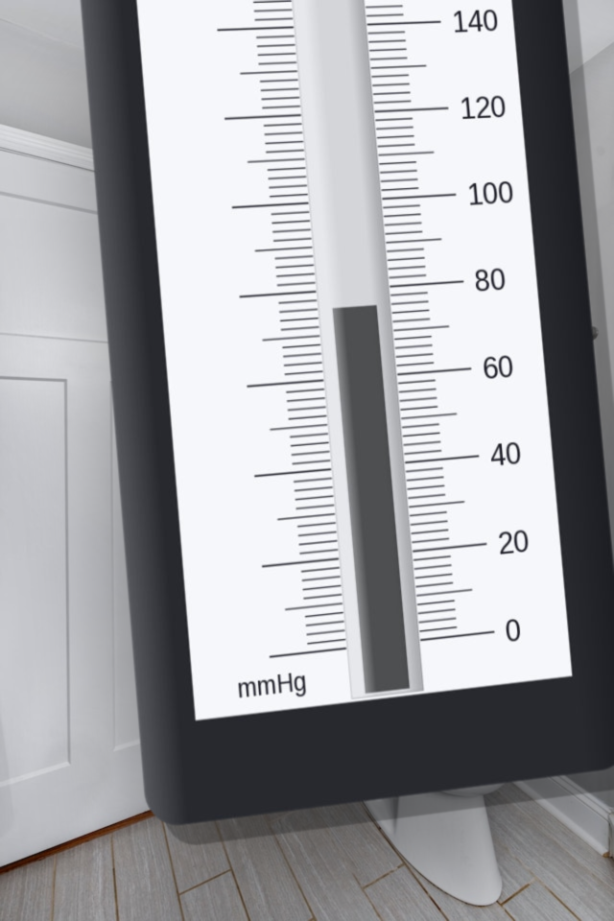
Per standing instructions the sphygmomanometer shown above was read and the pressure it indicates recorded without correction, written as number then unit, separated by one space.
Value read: 76 mmHg
